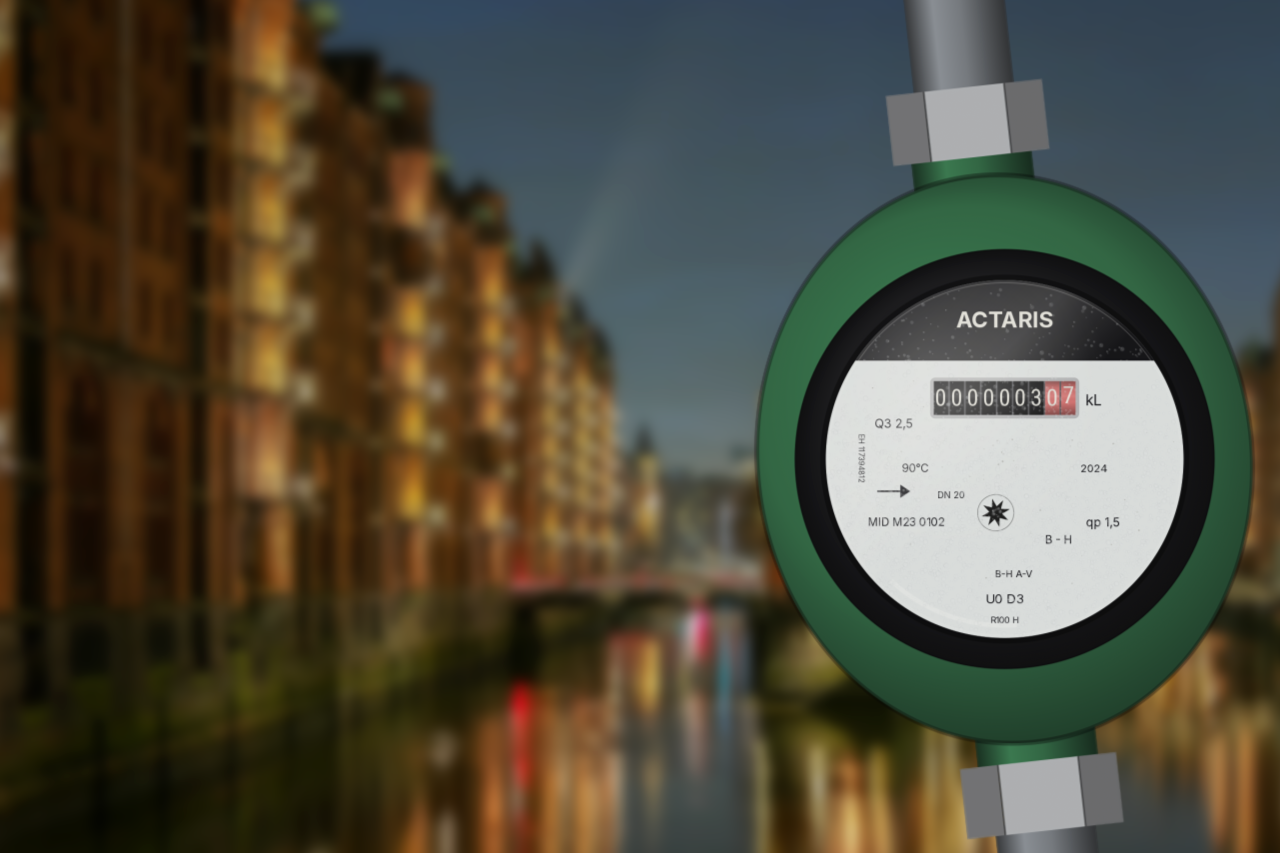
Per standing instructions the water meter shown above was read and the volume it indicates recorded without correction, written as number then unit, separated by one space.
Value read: 3.07 kL
